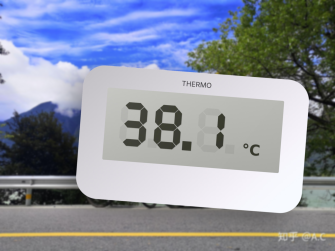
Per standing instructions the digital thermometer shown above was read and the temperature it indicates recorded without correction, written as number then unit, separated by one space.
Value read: 38.1 °C
